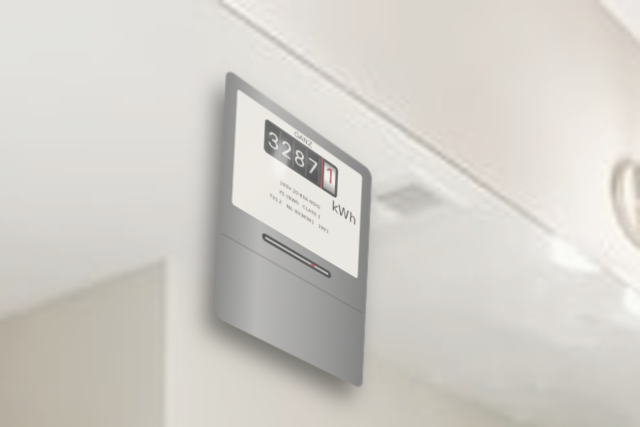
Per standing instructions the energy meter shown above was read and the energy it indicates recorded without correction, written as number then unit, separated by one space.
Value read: 3287.1 kWh
